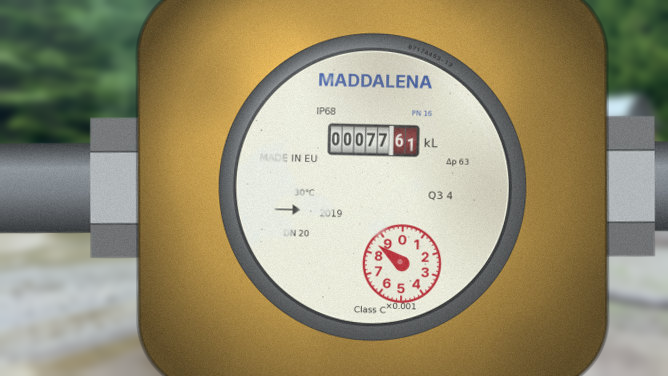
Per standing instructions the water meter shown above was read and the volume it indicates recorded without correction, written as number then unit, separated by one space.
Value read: 77.608 kL
